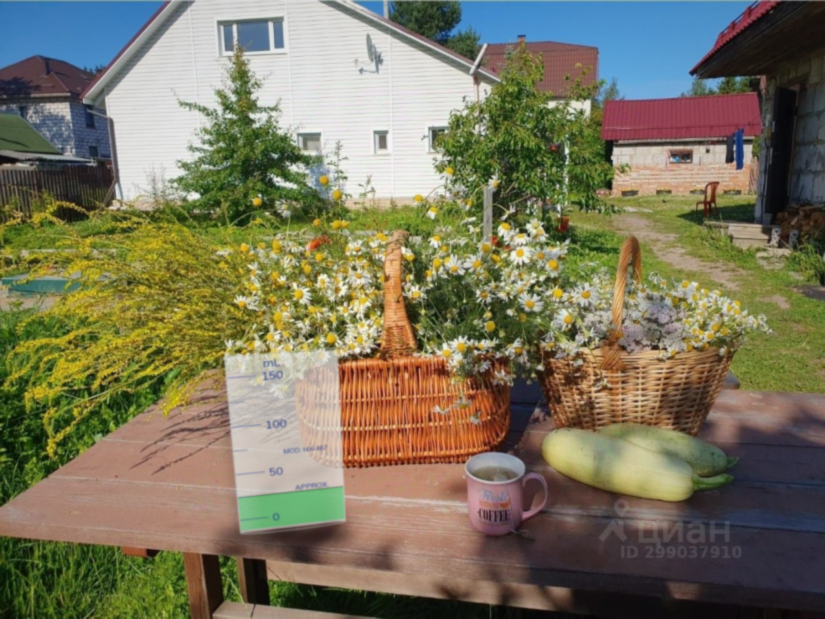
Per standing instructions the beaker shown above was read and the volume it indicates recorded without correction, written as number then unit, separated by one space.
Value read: 25 mL
